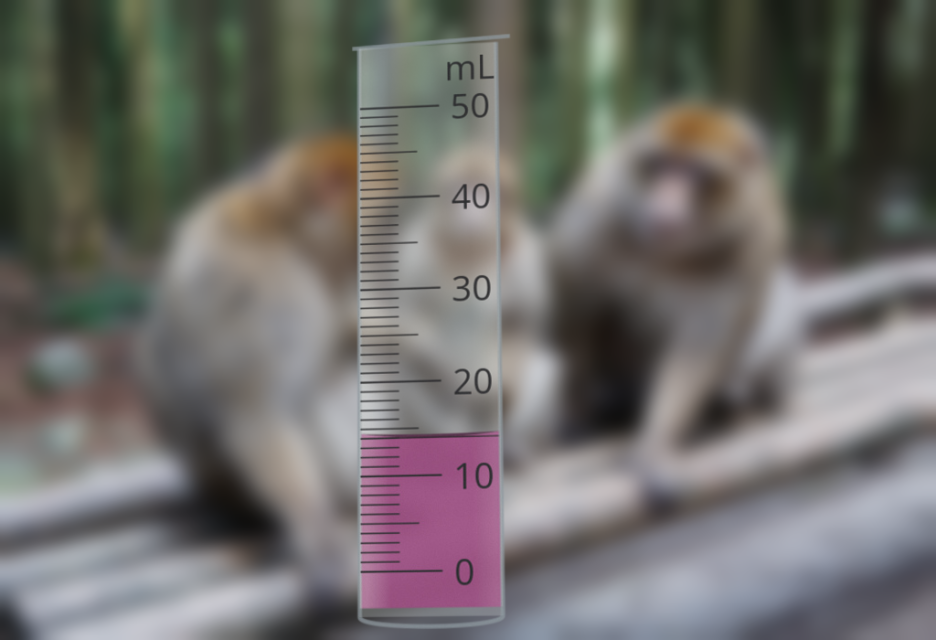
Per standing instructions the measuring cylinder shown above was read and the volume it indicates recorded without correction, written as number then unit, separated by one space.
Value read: 14 mL
